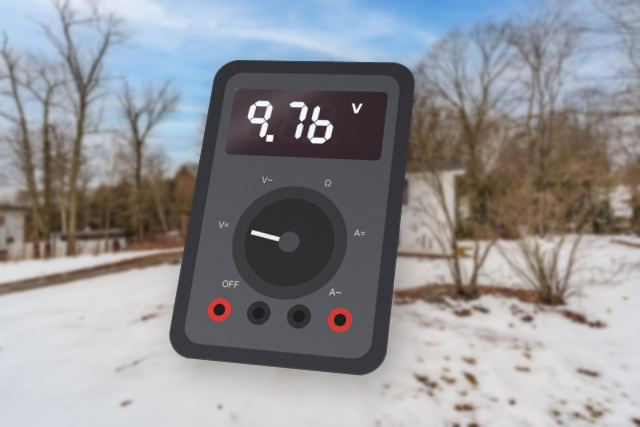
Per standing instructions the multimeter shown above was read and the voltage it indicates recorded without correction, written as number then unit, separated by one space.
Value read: 9.76 V
